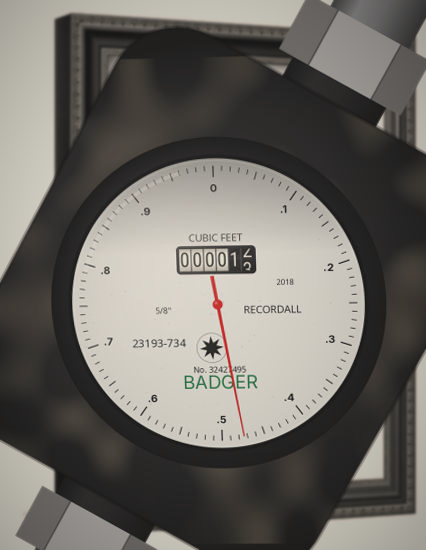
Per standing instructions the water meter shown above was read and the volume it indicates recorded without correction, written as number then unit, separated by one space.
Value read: 12.47 ft³
